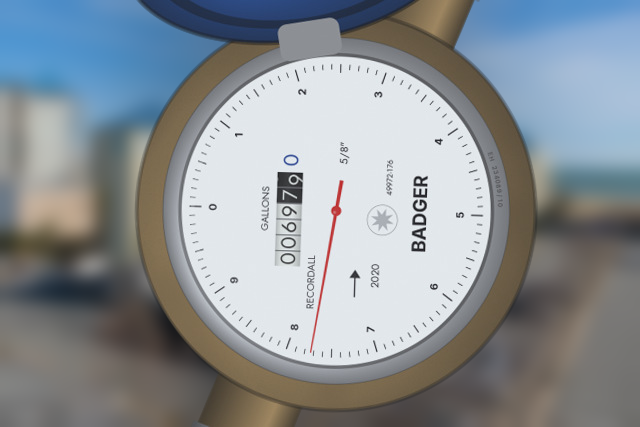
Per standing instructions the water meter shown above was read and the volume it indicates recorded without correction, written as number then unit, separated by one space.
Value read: 69787.7 gal
